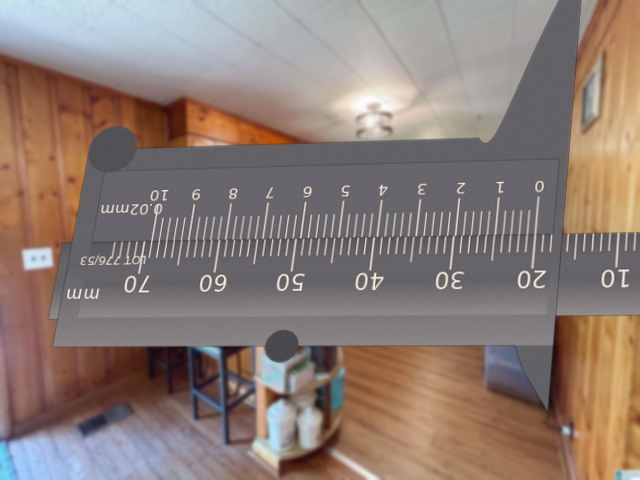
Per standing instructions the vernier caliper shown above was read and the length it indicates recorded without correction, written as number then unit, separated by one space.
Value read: 20.0 mm
